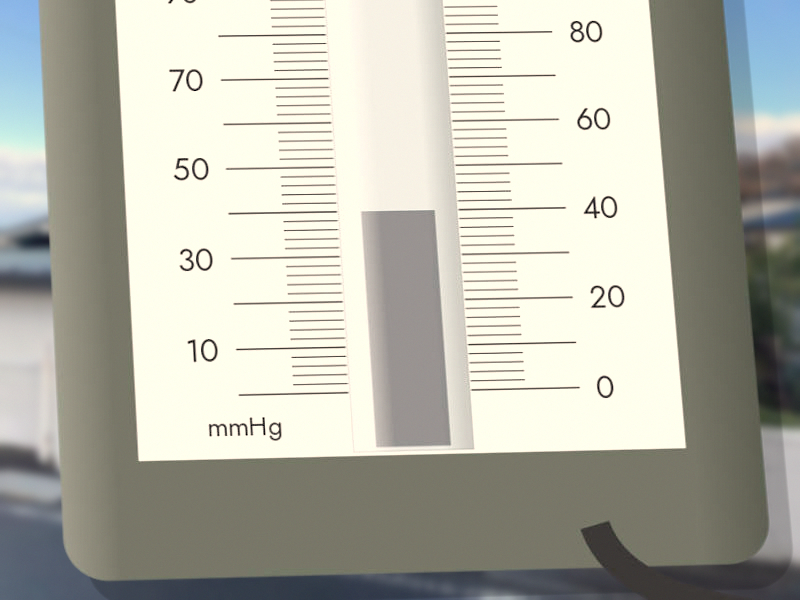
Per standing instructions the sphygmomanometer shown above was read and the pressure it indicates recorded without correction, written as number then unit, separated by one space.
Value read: 40 mmHg
